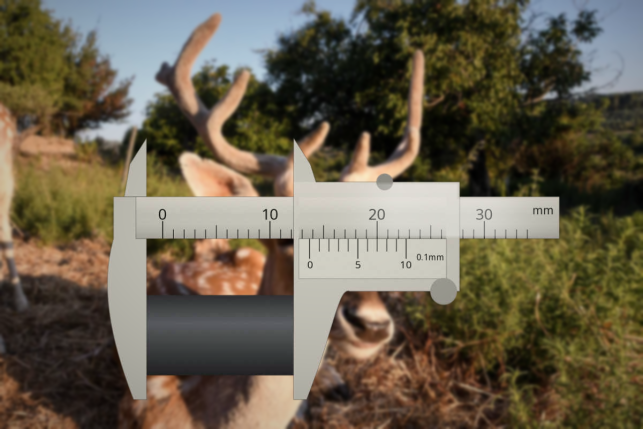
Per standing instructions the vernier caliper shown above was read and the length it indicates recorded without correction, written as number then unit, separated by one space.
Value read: 13.7 mm
